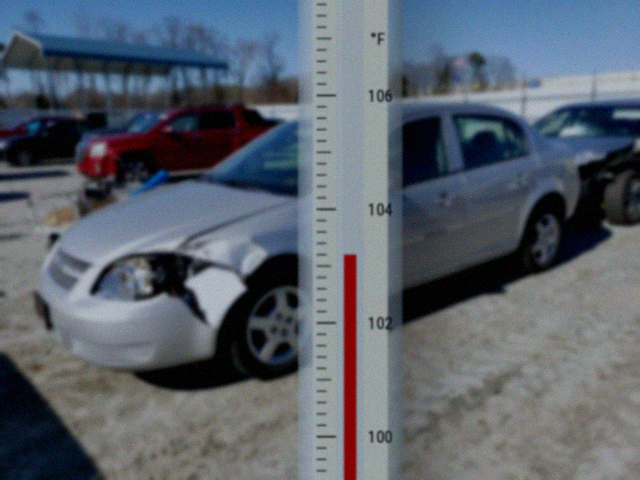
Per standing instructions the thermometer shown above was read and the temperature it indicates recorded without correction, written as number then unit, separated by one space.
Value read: 103.2 °F
